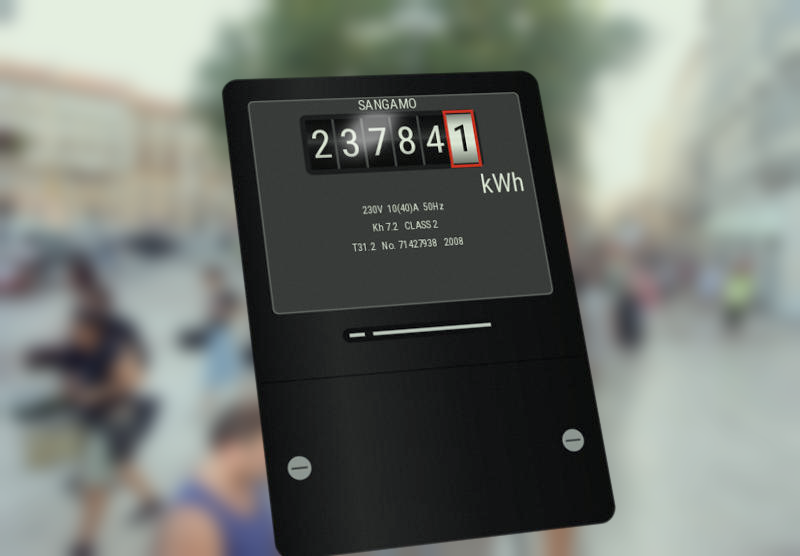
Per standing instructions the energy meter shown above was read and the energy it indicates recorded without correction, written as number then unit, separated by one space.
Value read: 23784.1 kWh
